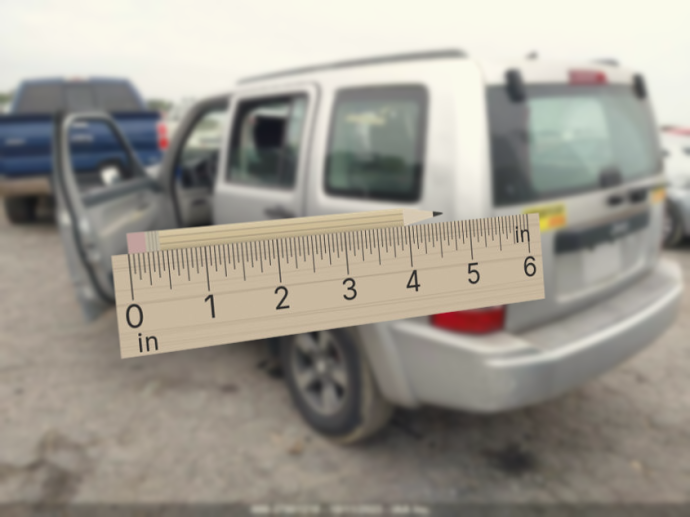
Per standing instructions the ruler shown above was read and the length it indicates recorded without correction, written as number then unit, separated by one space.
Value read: 4.5625 in
